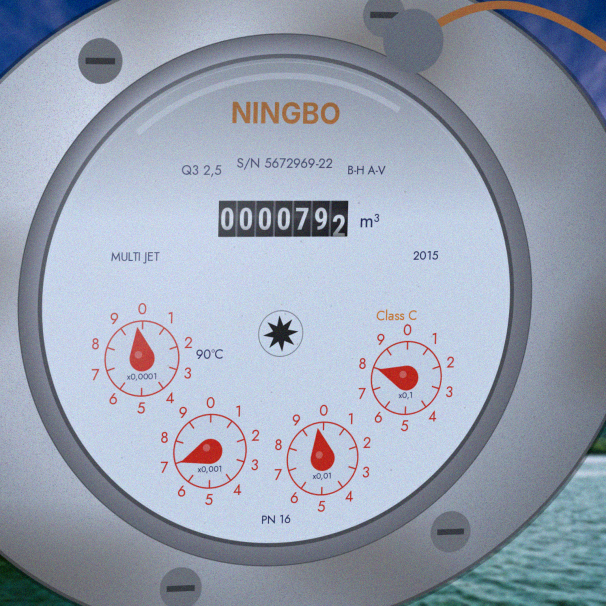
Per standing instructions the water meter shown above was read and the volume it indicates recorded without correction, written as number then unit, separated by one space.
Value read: 791.7969 m³
